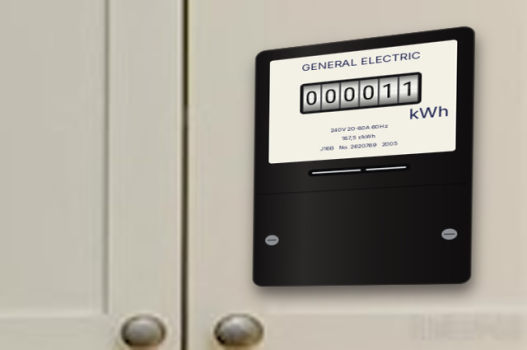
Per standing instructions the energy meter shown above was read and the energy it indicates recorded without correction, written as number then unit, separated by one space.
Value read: 11 kWh
